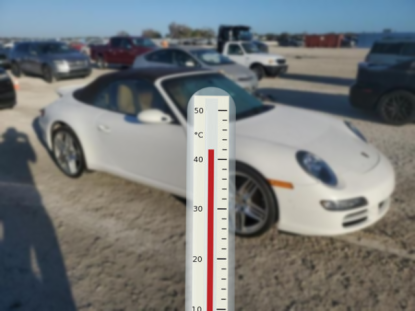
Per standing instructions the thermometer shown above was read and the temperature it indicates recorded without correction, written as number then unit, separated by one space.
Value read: 42 °C
